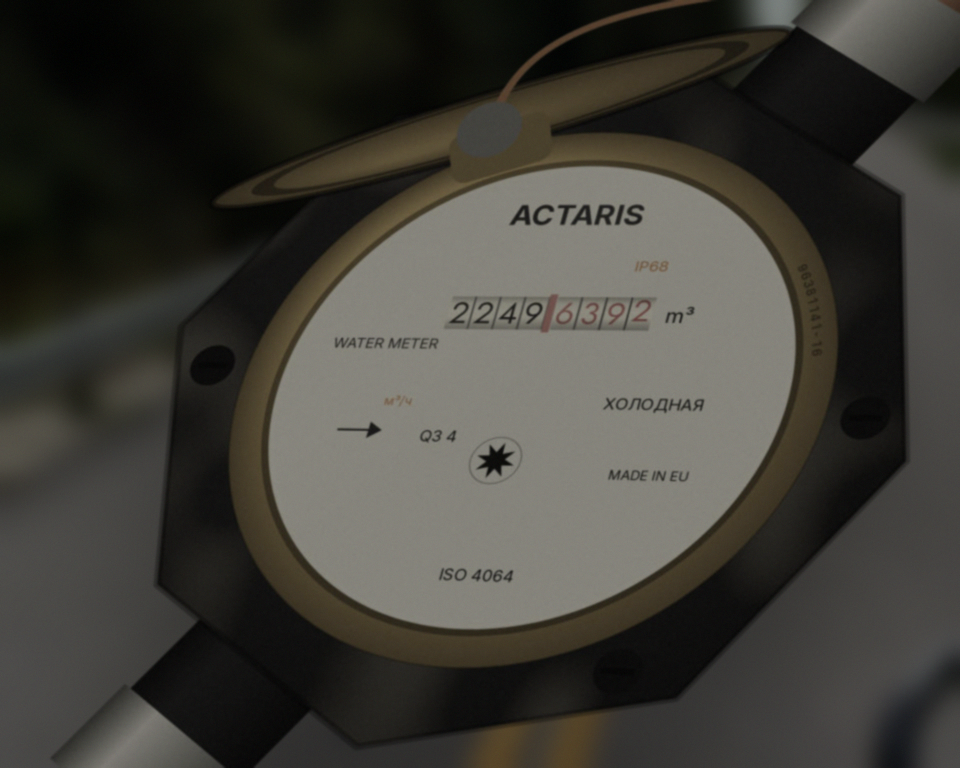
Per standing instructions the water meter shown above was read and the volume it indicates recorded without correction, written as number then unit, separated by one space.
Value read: 2249.6392 m³
